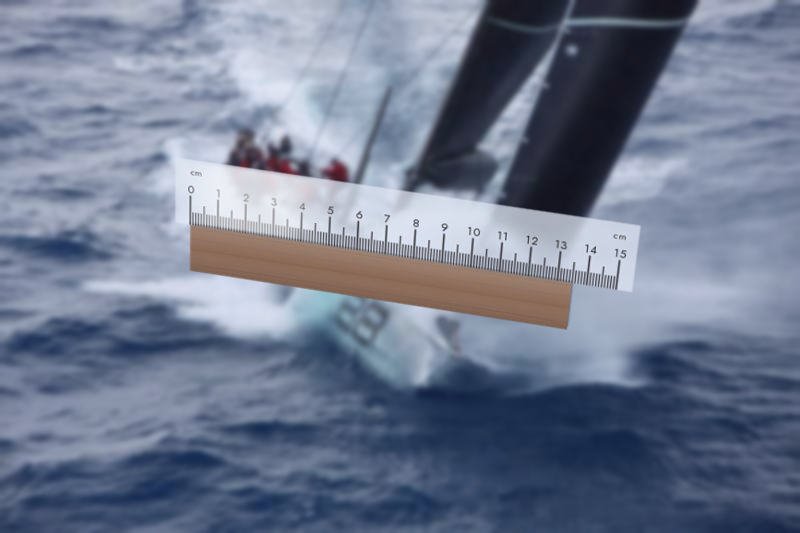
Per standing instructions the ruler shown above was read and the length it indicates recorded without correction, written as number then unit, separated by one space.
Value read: 13.5 cm
